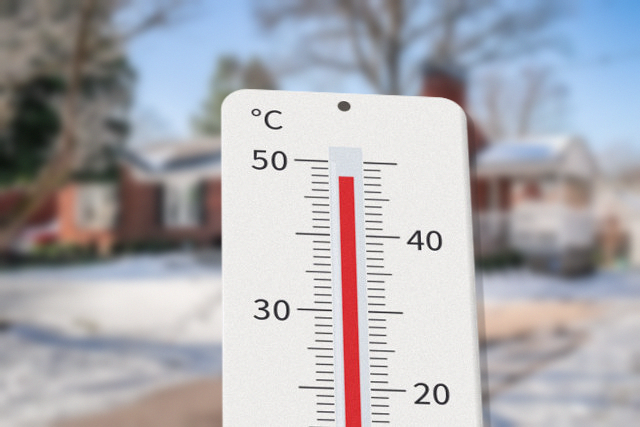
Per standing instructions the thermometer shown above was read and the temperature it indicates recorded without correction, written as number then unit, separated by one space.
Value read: 48 °C
